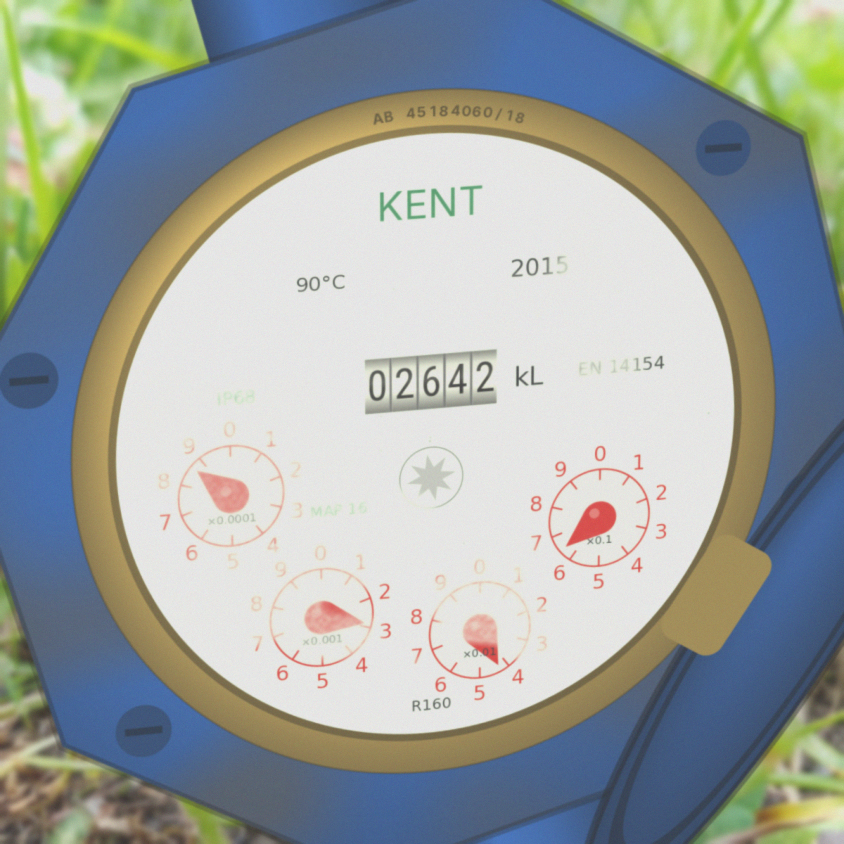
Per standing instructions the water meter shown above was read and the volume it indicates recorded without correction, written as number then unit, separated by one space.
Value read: 2642.6428 kL
